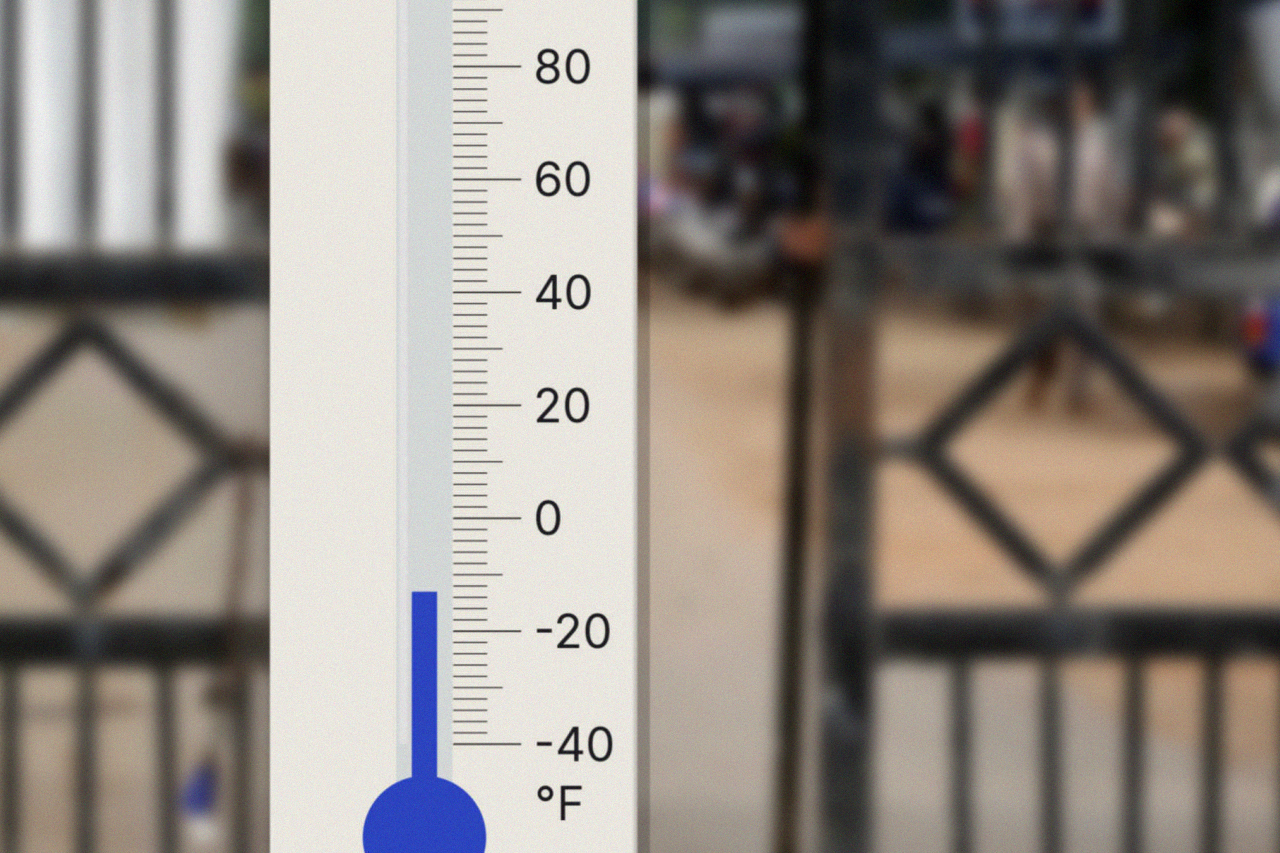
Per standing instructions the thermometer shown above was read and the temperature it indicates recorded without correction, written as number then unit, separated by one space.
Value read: -13 °F
